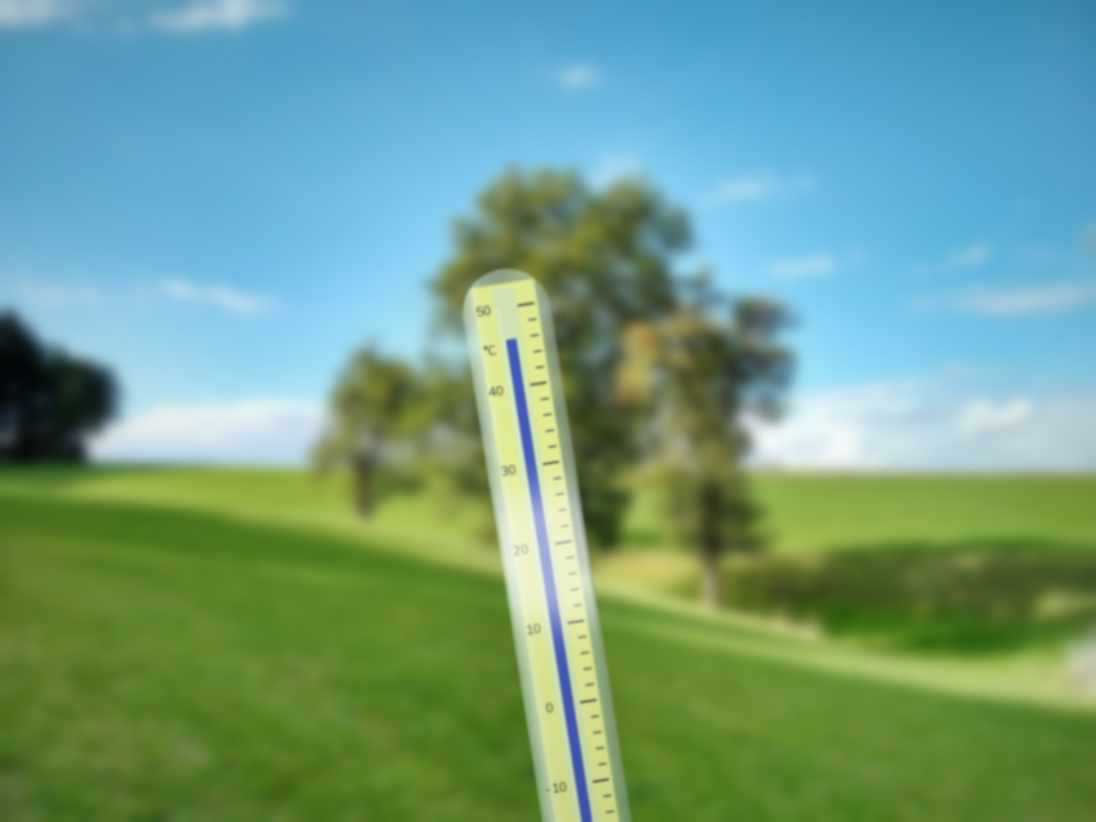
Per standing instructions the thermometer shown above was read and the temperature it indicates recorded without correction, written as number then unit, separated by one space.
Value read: 46 °C
